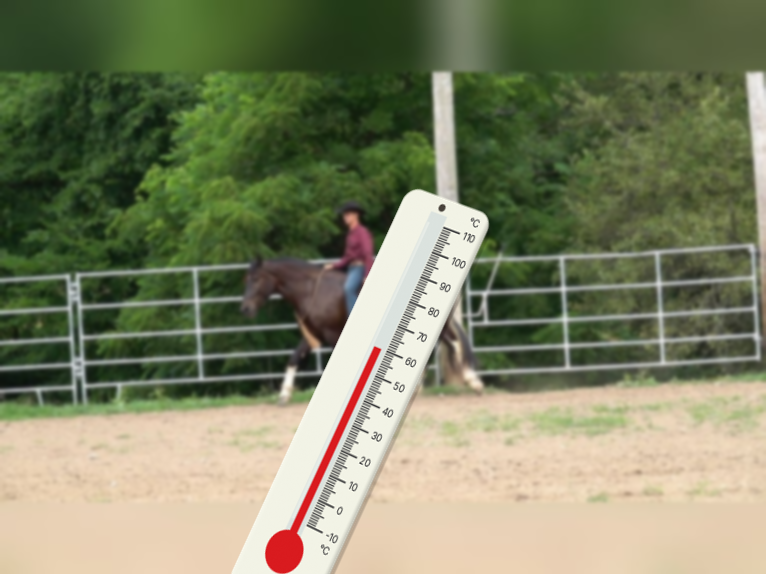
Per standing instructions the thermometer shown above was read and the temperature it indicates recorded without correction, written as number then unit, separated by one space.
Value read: 60 °C
